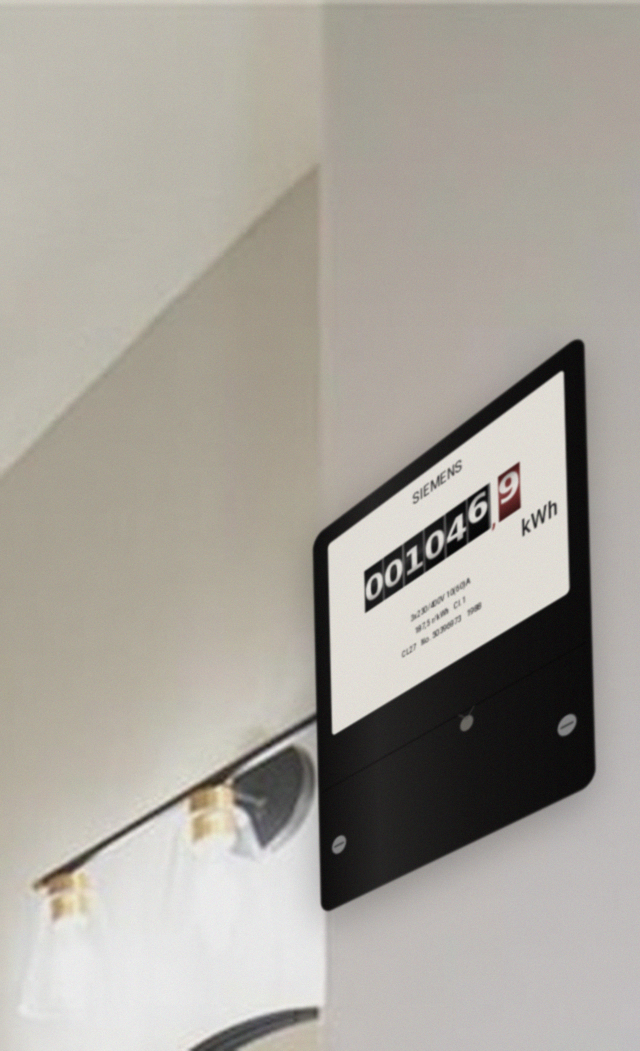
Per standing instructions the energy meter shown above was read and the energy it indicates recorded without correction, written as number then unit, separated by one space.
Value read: 1046.9 kWh
